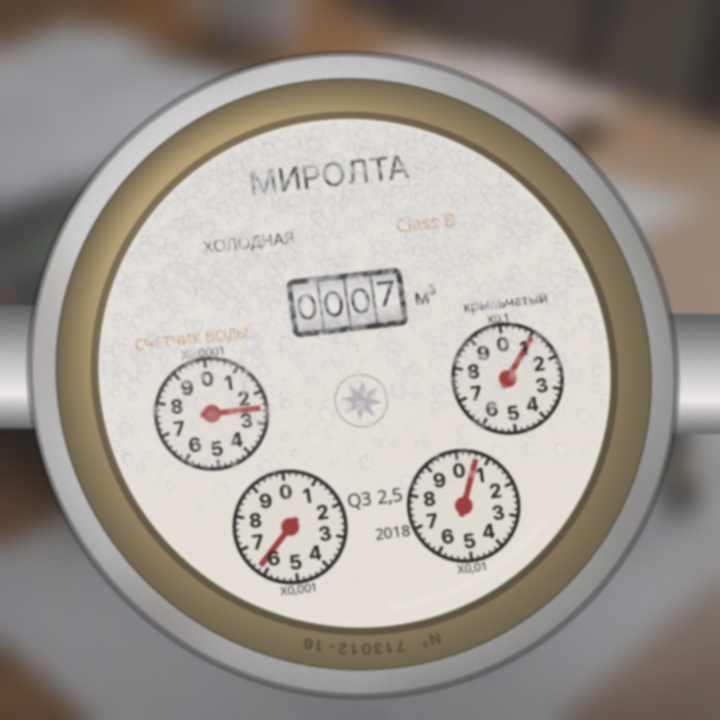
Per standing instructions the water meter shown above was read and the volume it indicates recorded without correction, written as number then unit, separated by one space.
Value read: 7.1062 m³
